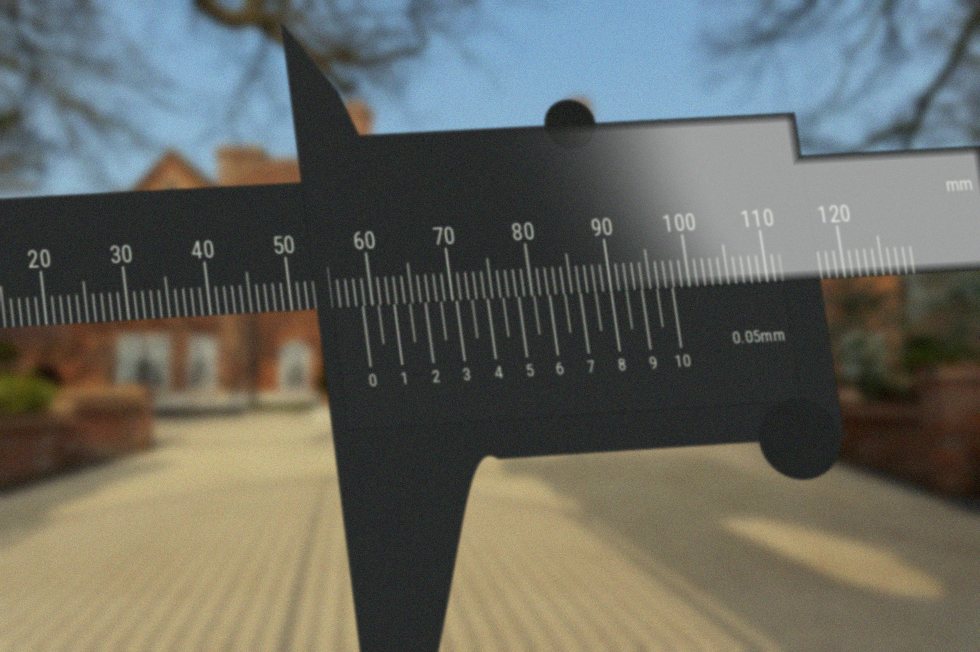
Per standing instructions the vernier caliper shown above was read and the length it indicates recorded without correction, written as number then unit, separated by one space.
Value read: 58.8 mm
